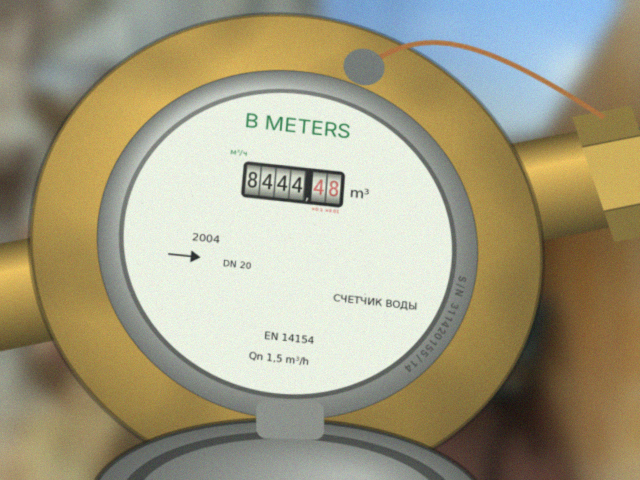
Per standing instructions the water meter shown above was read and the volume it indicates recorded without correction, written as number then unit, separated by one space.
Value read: 8444.48 m³
